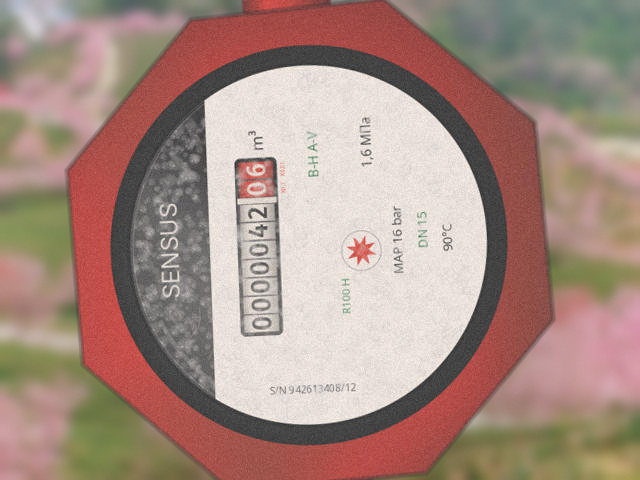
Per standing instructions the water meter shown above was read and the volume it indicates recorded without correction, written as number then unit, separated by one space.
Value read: 42.06 m³
